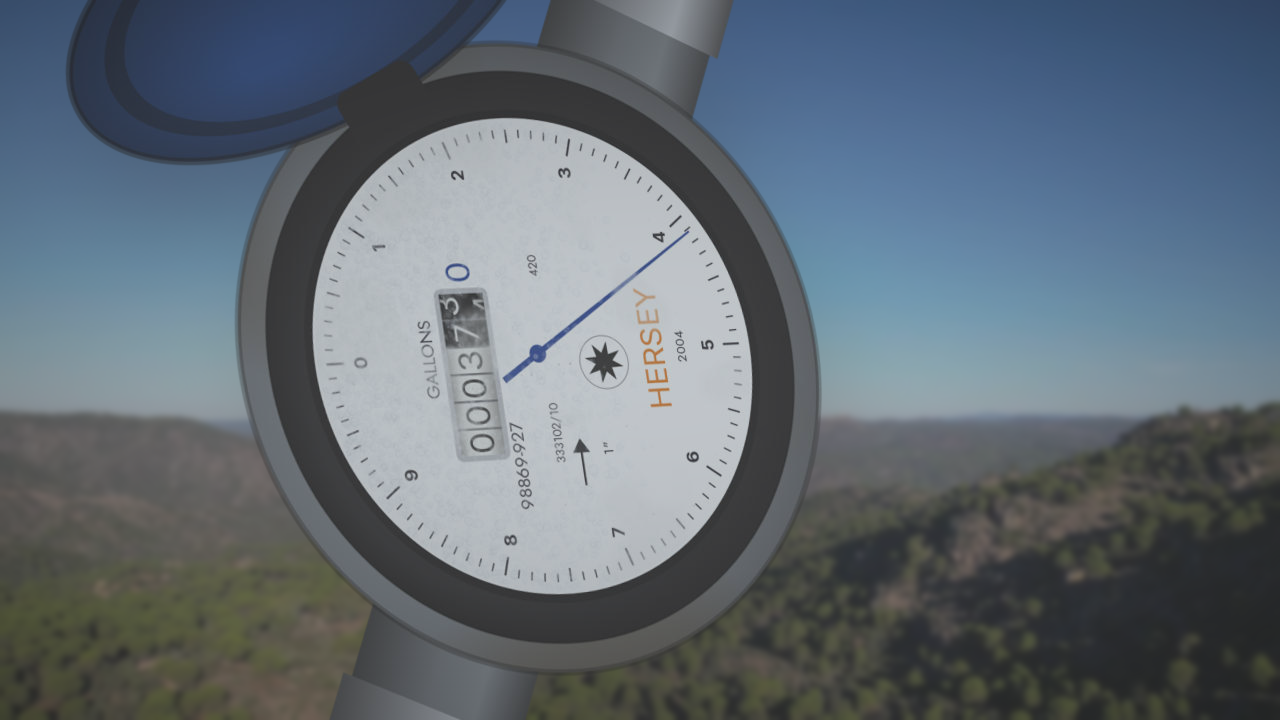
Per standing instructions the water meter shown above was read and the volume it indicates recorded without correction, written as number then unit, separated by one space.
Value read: 3734.1 gal
